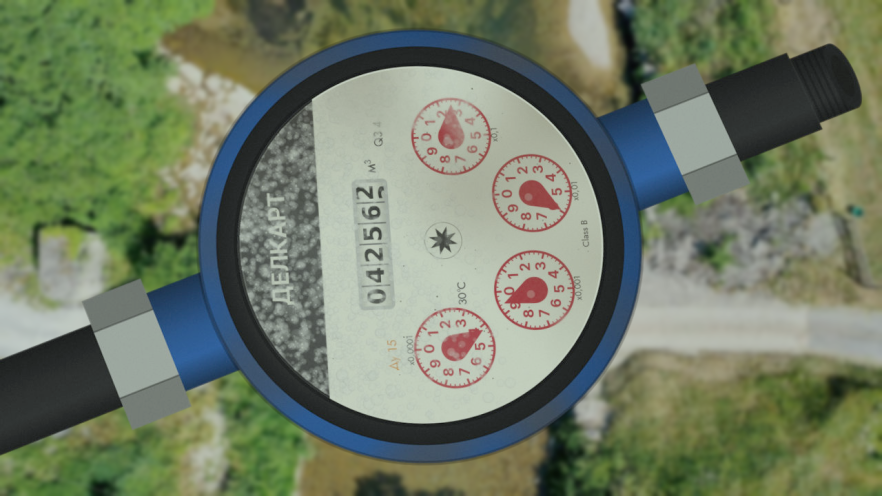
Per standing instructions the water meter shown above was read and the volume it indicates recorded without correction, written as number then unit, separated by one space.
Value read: 42562.2594 m³
